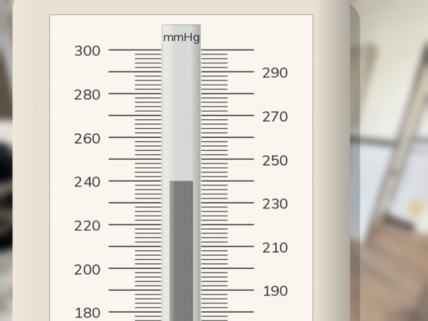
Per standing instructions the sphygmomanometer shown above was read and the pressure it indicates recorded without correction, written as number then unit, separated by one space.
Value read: 240 mmHg
